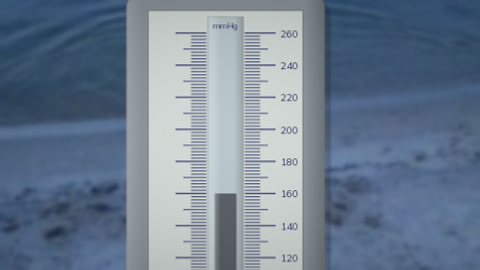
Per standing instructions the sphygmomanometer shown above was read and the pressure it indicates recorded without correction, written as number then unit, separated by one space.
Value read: 160 mmHg
